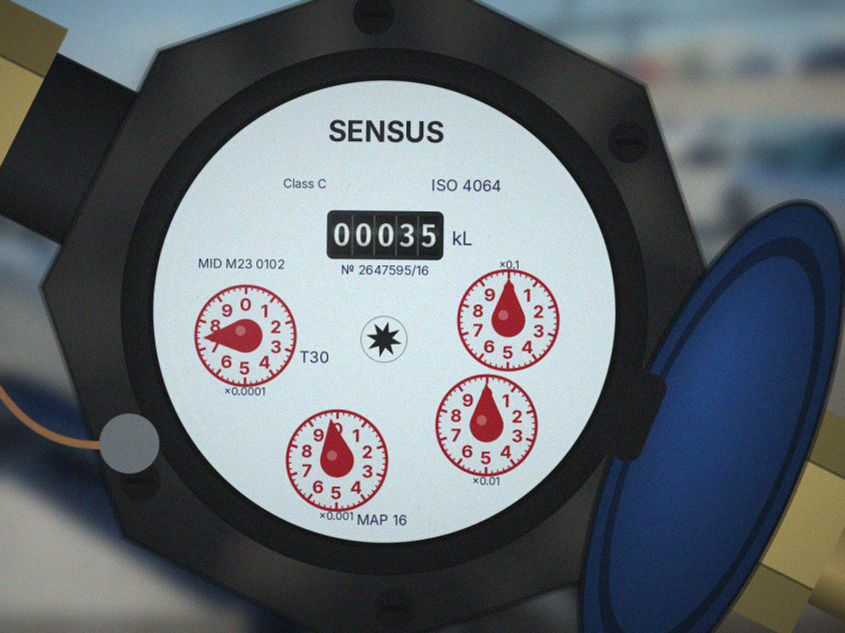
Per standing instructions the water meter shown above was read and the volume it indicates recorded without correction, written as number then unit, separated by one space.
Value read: 34.9997 kL
